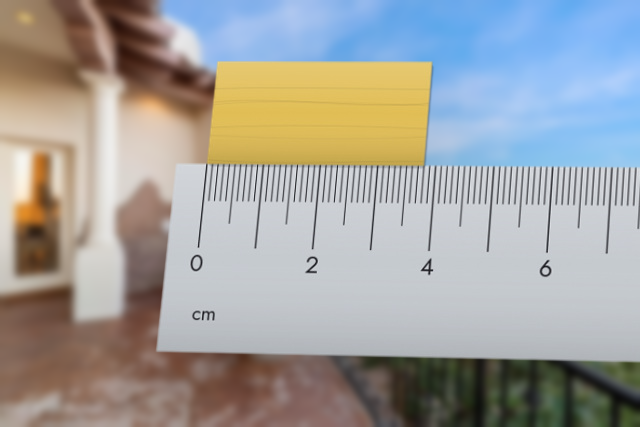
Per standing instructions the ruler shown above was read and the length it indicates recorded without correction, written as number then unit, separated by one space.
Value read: 3.8 cm
